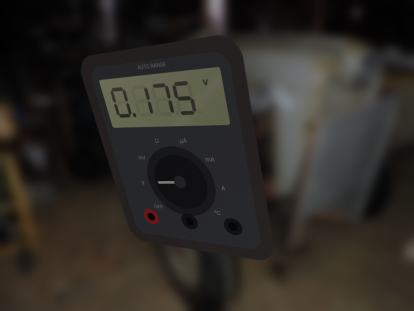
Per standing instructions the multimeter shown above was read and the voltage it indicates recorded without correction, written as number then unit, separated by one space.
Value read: 0.175 V
